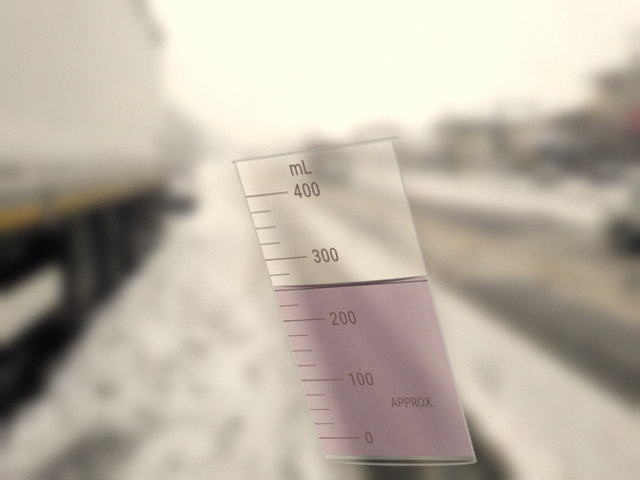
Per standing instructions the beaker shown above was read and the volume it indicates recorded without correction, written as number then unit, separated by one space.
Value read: 250 mL
